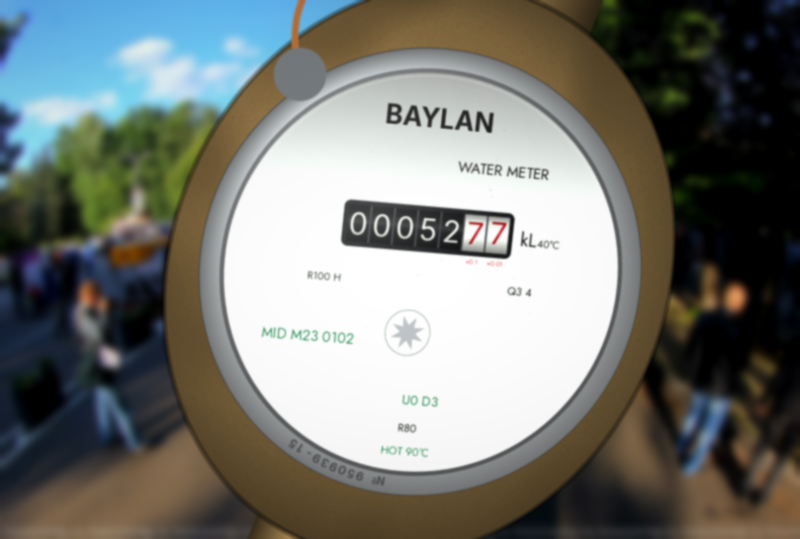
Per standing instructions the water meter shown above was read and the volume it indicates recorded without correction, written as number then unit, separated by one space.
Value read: 52.77 kL
